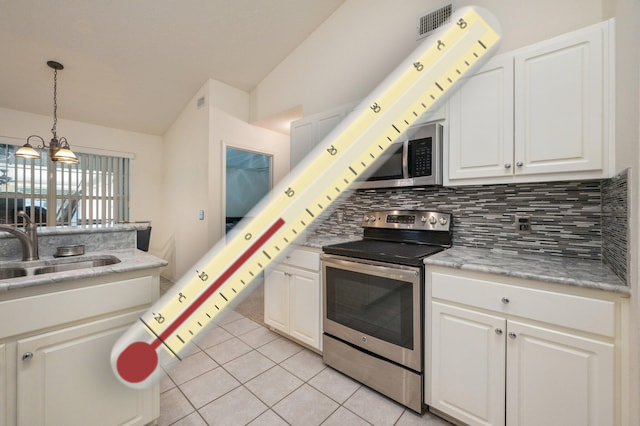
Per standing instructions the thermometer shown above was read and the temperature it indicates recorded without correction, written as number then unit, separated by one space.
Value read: 6 °C
